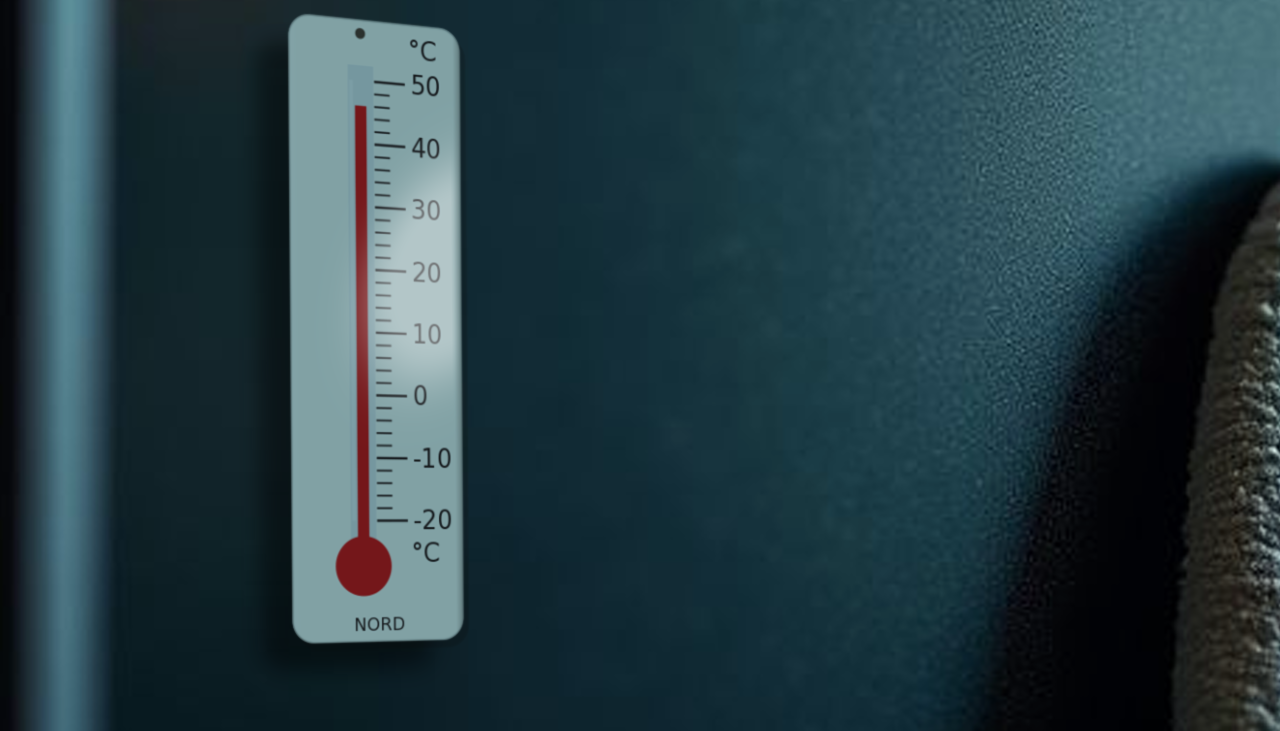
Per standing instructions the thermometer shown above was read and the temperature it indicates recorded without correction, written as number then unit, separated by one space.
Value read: 46 °C
